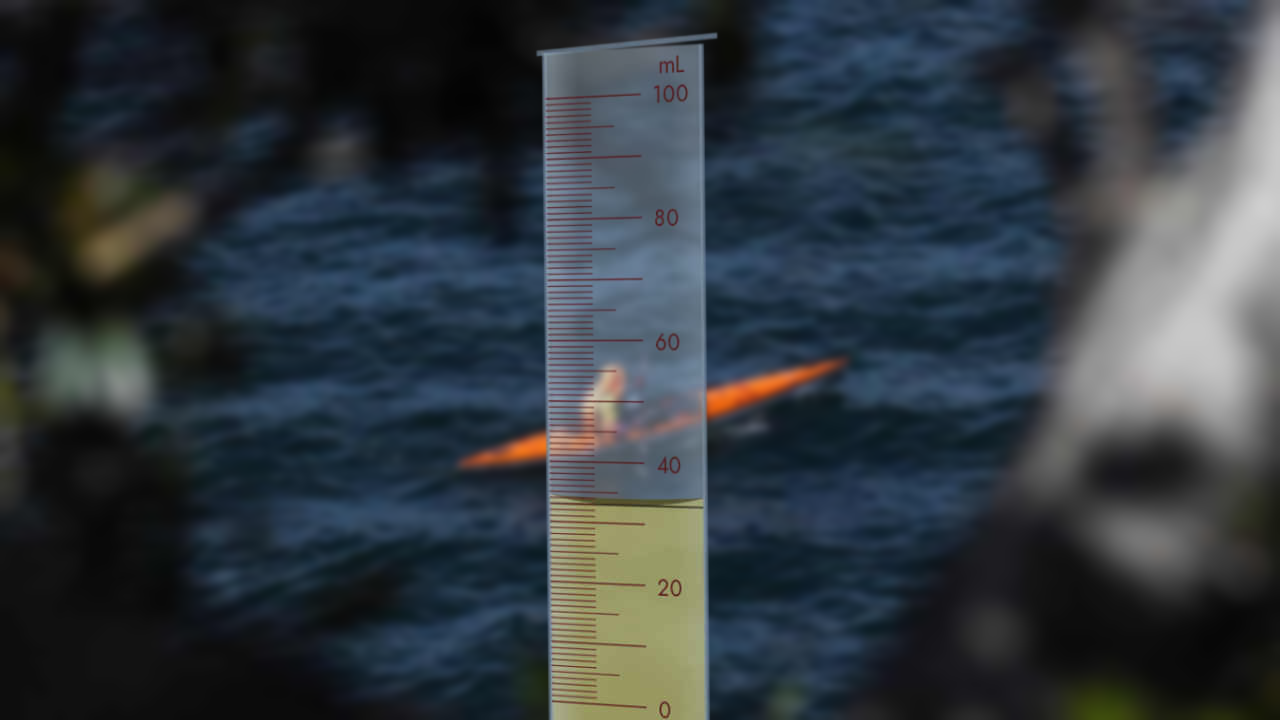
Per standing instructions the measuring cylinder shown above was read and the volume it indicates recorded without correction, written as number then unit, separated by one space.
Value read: 33 mL
